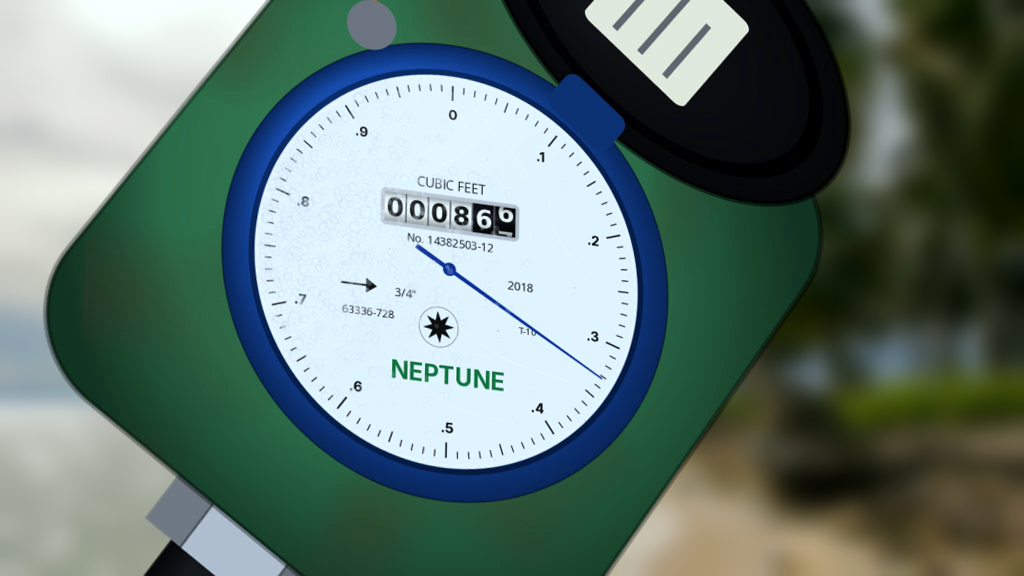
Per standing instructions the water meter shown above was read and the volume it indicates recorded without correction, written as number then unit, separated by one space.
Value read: 866.33 ft³
